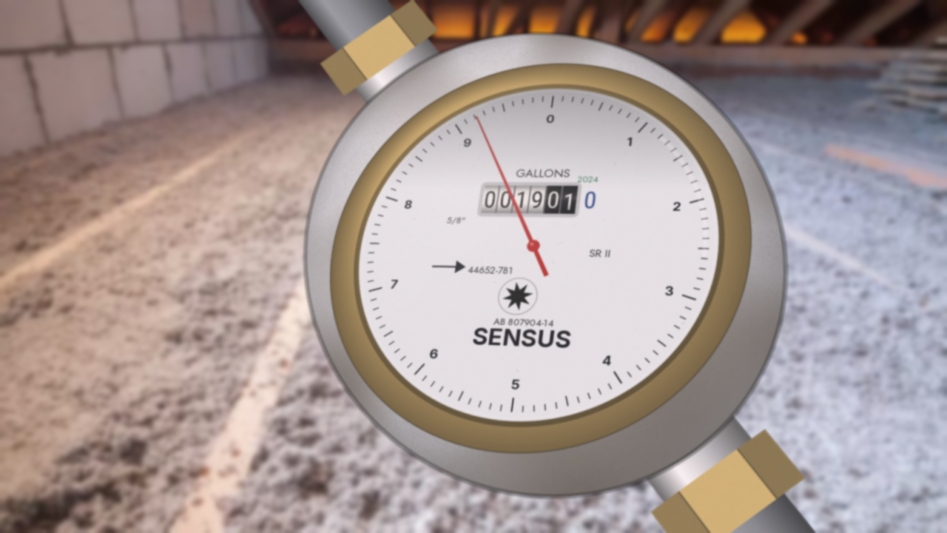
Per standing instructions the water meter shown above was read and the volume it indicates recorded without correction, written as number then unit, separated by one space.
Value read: 19009.2 gal
